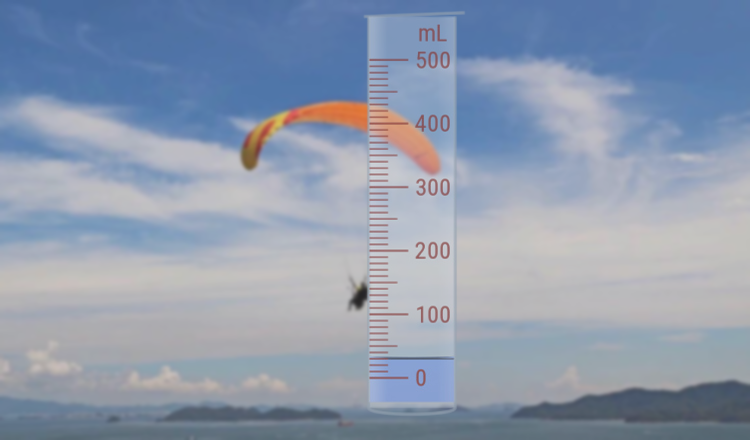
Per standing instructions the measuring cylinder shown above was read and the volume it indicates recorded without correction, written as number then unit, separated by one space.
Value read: 30 mL
